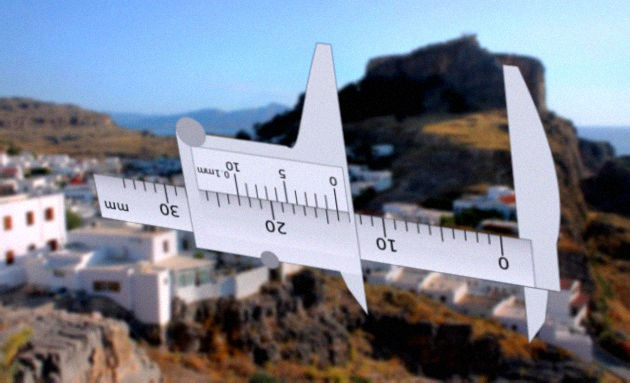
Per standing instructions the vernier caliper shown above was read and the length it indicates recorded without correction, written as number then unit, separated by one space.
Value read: 14.0 mm
